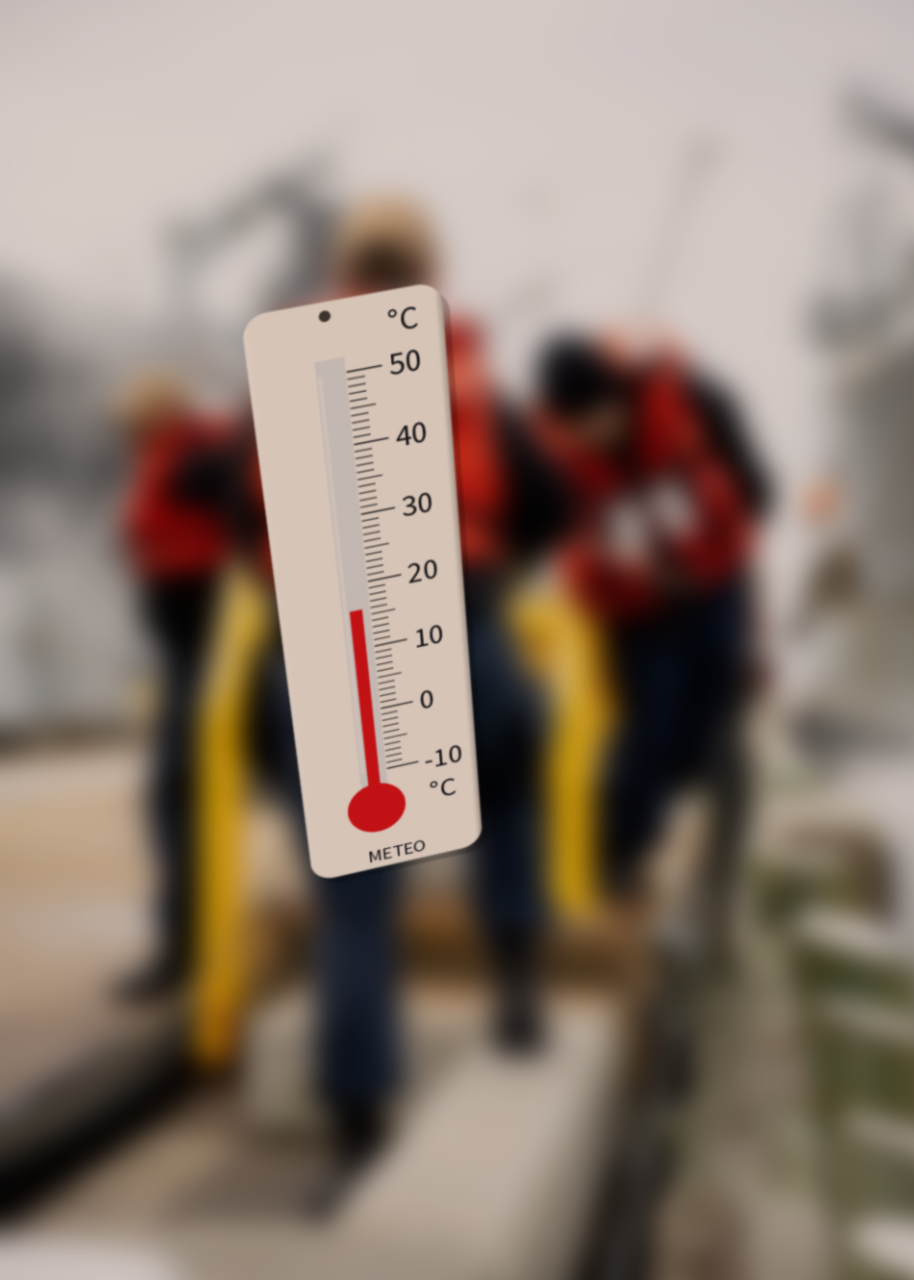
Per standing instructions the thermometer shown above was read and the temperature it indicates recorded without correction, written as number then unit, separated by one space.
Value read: 16 °C
